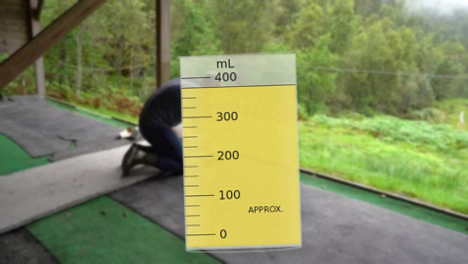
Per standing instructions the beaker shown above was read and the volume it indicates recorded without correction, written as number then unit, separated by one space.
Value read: 375 mL
